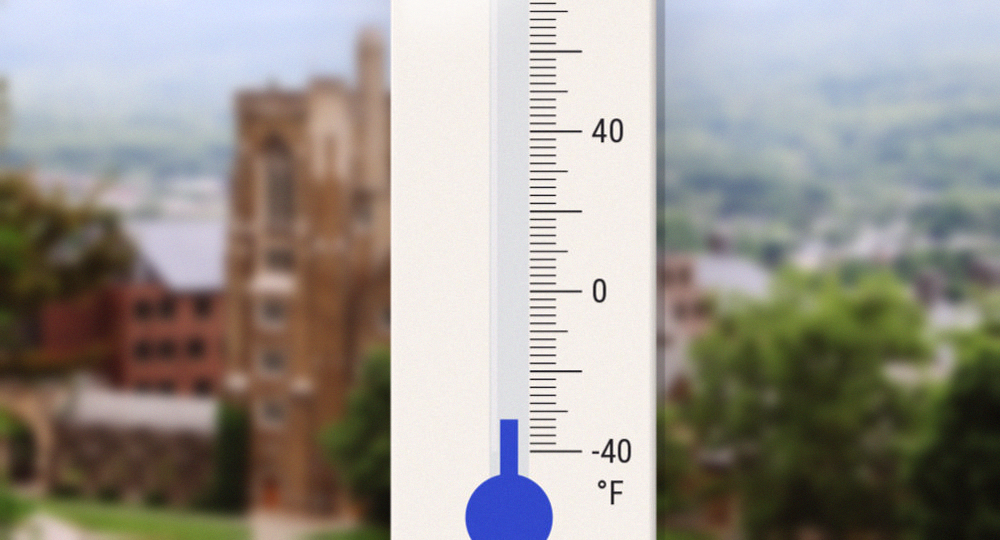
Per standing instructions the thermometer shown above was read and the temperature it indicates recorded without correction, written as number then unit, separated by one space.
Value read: -32 °F
